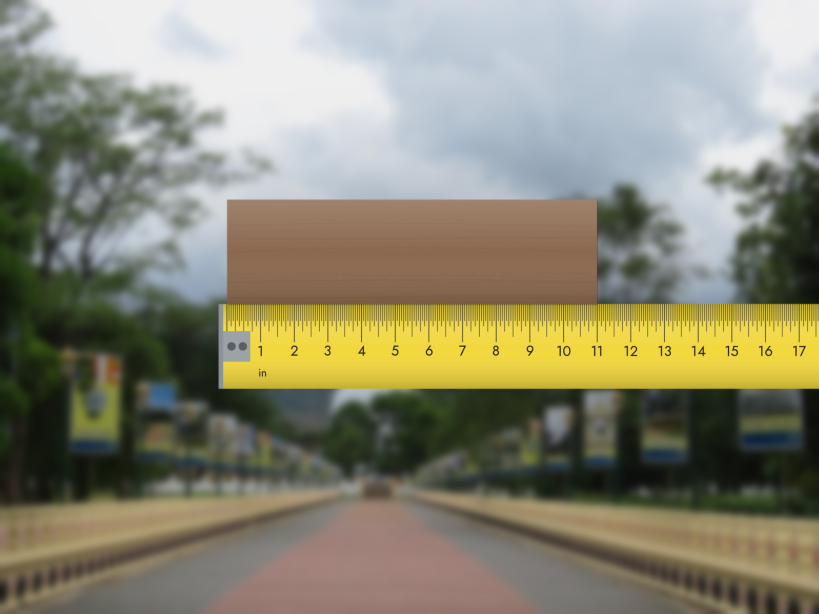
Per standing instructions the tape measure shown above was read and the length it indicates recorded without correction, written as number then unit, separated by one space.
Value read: 11 in
